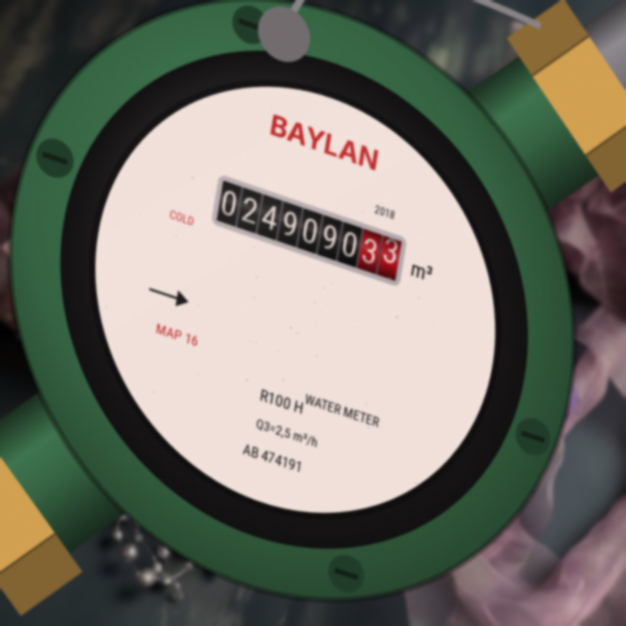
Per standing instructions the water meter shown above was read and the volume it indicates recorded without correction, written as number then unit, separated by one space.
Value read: 249090.33 m³
